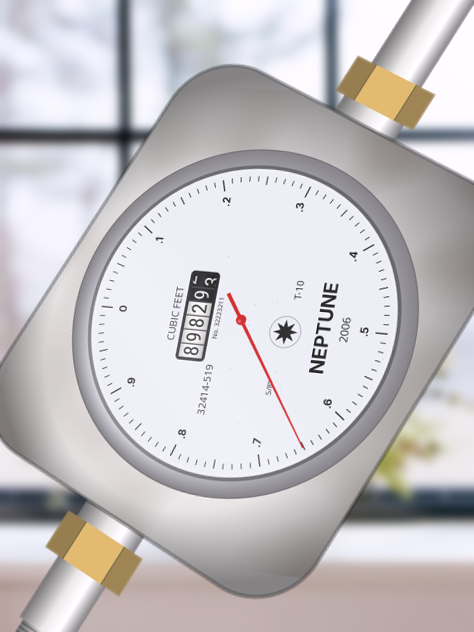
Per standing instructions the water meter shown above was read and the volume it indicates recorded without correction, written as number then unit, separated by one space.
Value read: 898292.65 ft³
